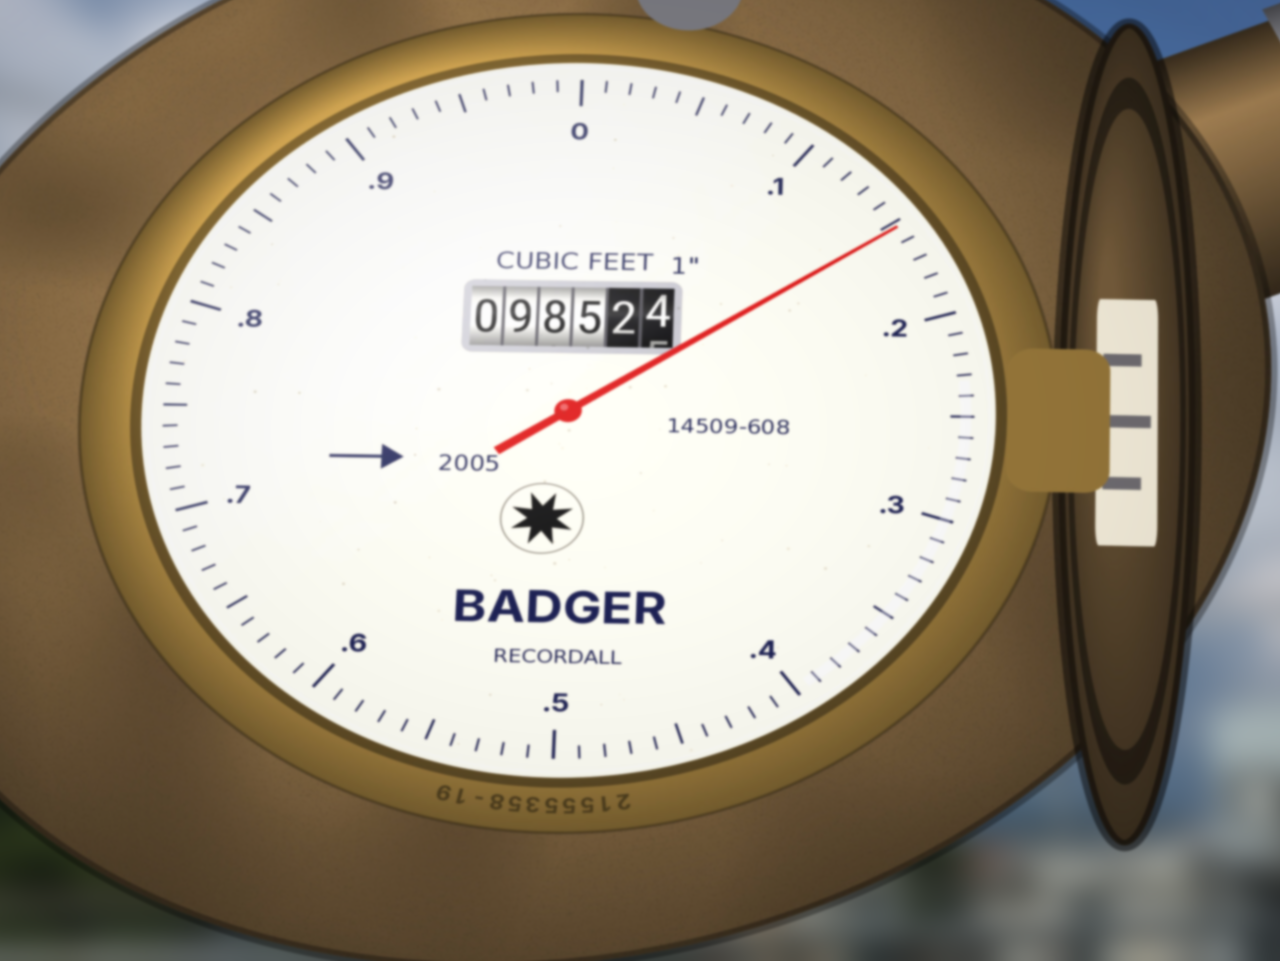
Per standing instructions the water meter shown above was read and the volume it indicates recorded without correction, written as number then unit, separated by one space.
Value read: 98524.15 ft³
